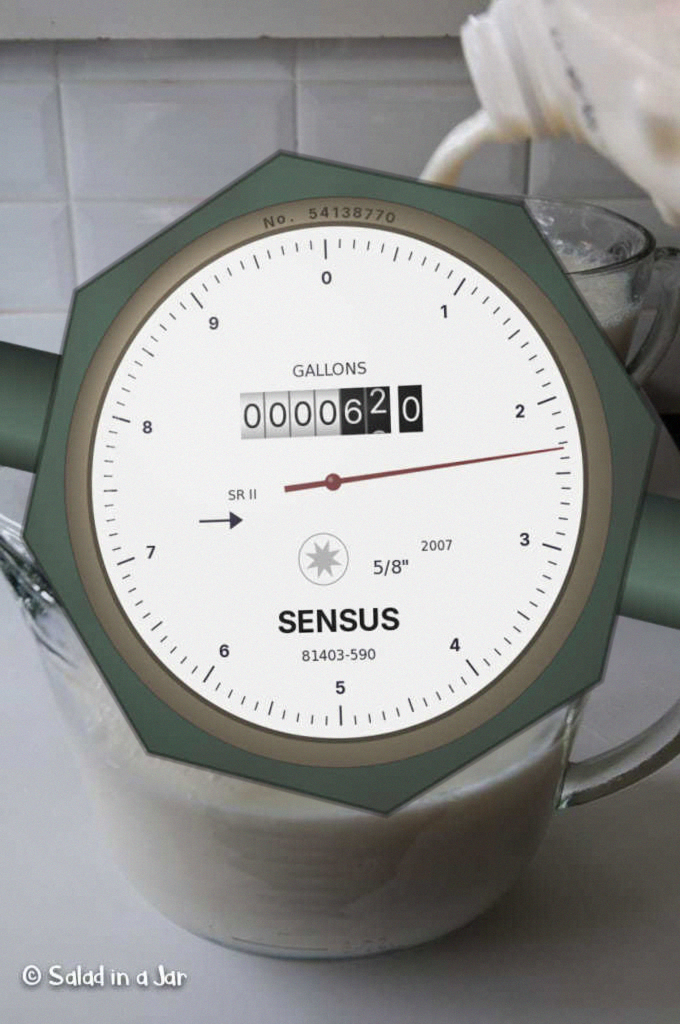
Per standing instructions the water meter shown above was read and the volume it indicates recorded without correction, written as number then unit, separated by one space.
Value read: 622.3 gal
